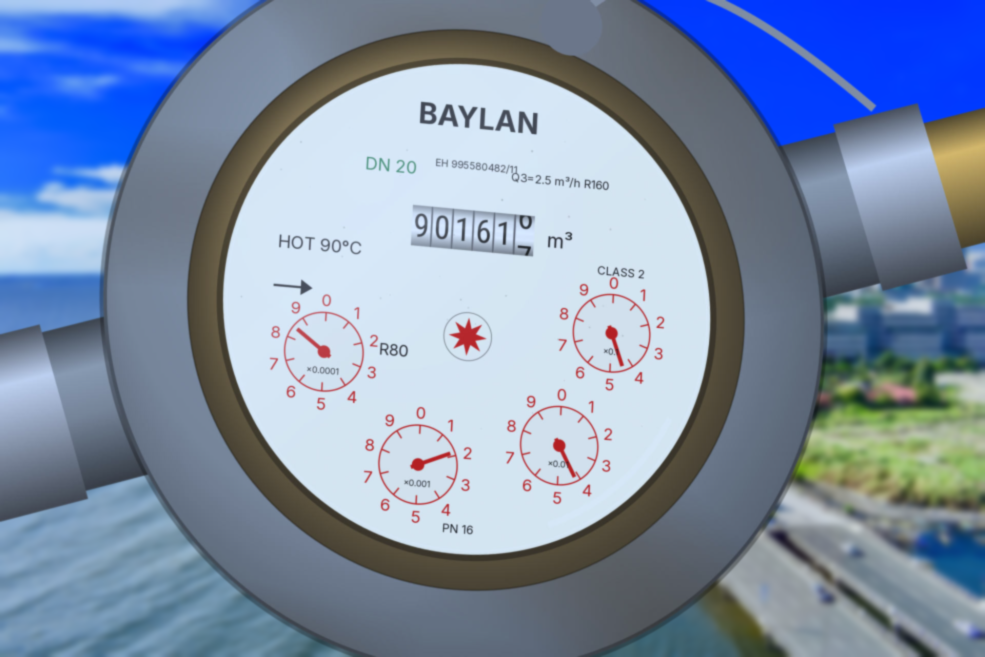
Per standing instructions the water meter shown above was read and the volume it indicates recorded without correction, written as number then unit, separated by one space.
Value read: 901616.4418 m³
